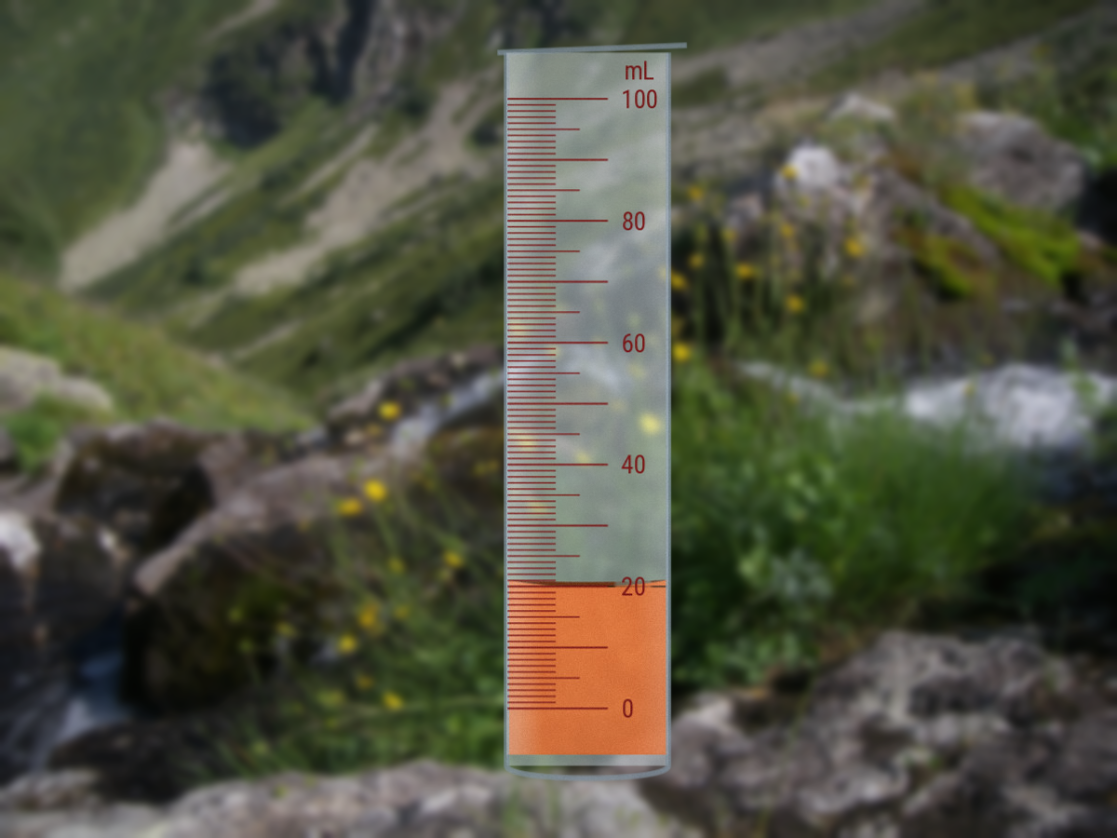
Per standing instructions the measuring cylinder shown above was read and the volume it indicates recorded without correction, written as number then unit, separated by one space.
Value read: 20 mL
